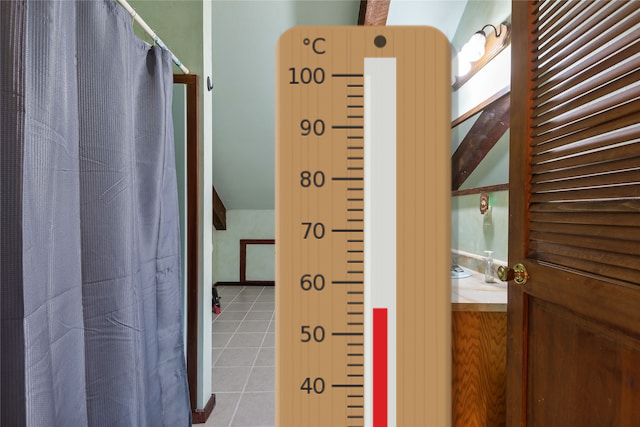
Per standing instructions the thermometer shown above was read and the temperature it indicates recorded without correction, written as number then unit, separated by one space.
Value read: 55 °C
